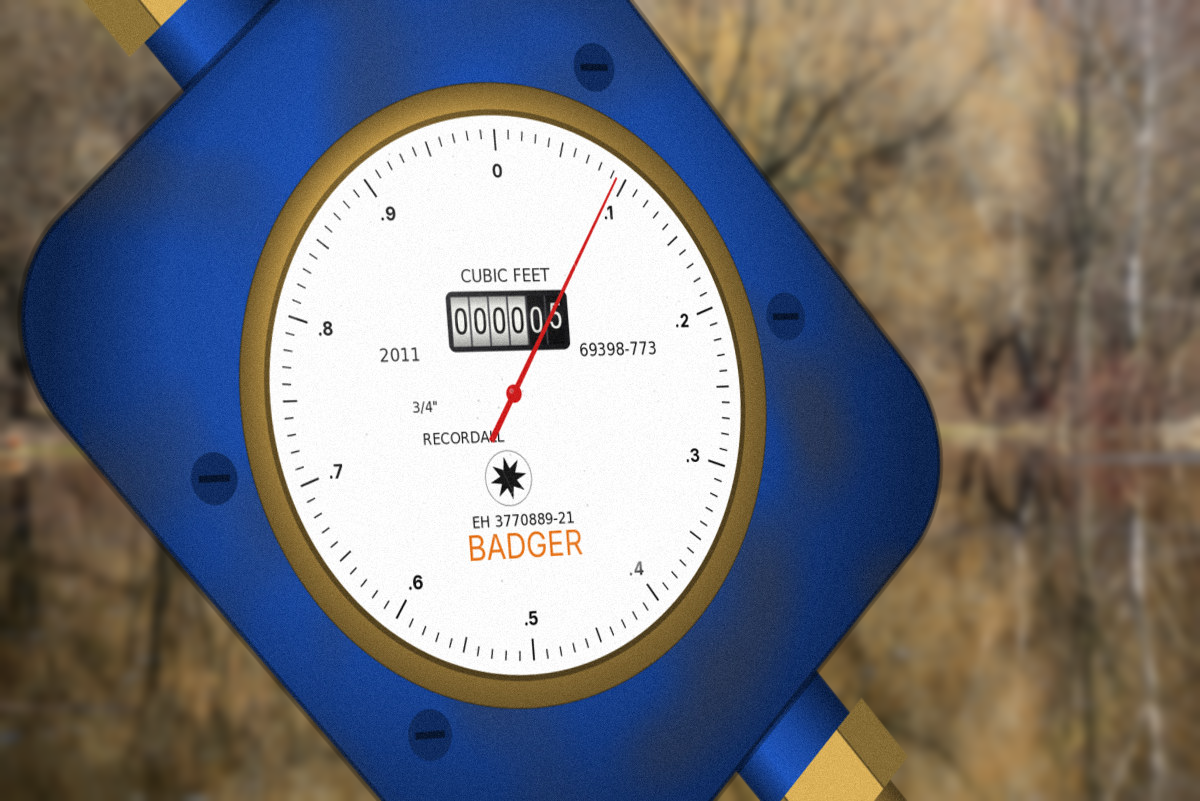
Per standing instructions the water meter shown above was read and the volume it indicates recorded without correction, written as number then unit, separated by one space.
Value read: 5.09 ft³
